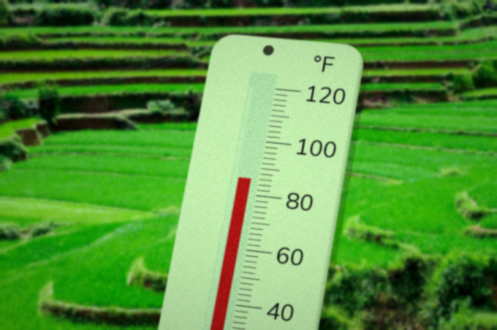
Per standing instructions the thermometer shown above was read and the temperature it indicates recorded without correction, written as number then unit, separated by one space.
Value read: 86 °F
